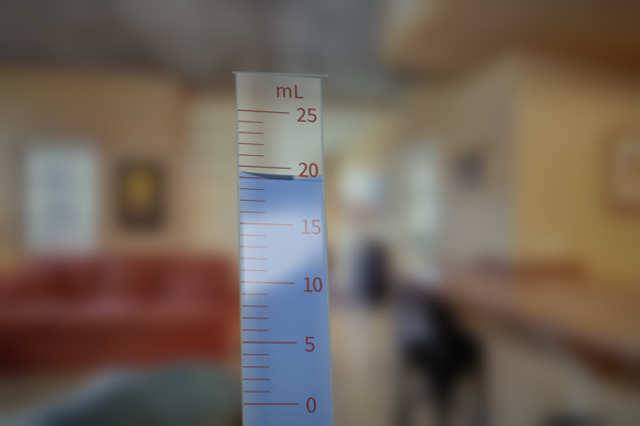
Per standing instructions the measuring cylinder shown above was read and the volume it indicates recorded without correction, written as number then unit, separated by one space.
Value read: 19 mL
